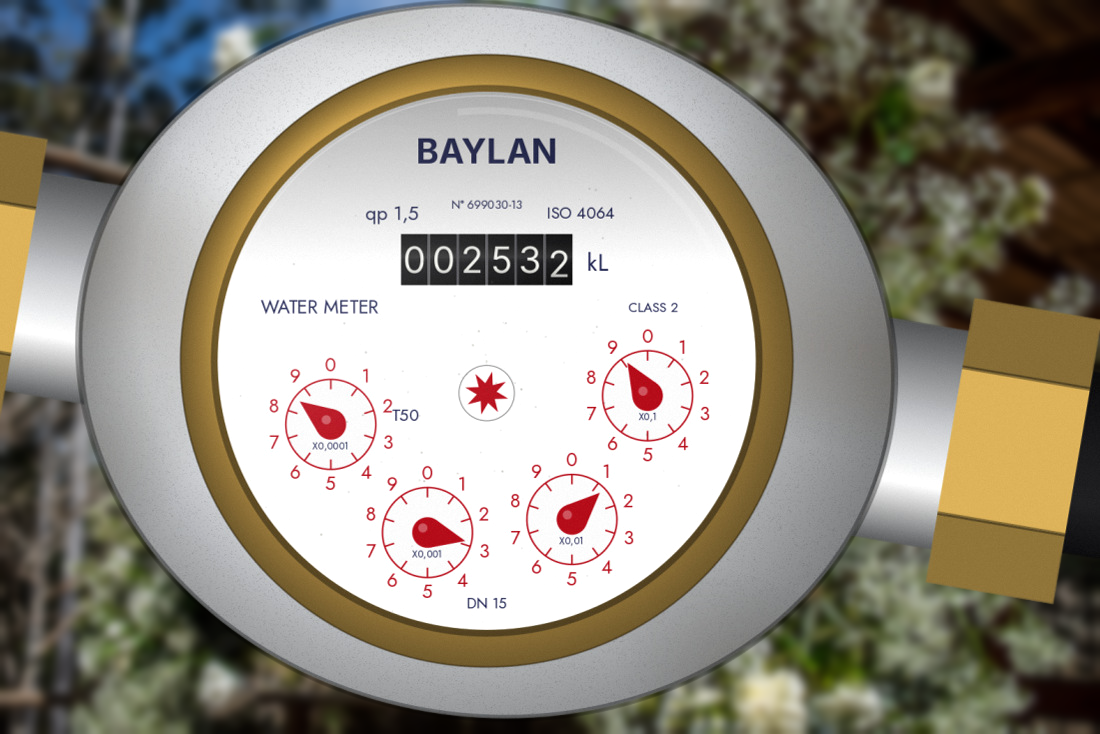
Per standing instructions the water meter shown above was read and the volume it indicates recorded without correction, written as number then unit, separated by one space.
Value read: 2531.9128 kL
